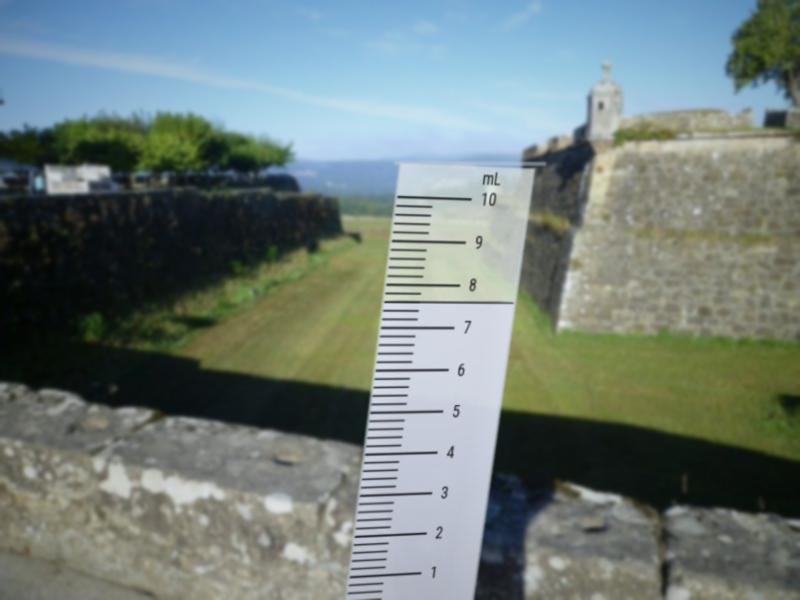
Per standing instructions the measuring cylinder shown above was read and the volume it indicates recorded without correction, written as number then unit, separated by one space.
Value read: 7.6 mL
